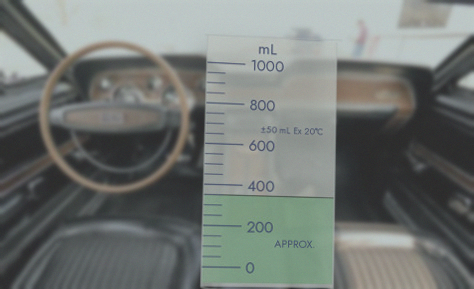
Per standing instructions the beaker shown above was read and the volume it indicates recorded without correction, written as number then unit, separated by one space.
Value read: 350 mL
